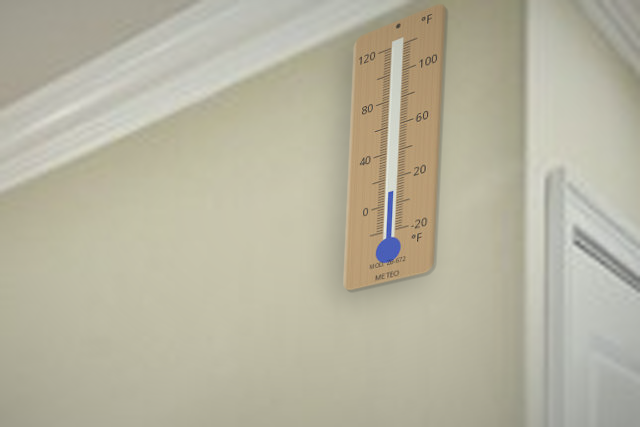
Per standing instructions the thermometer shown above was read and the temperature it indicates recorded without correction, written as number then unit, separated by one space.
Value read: 10 °F
